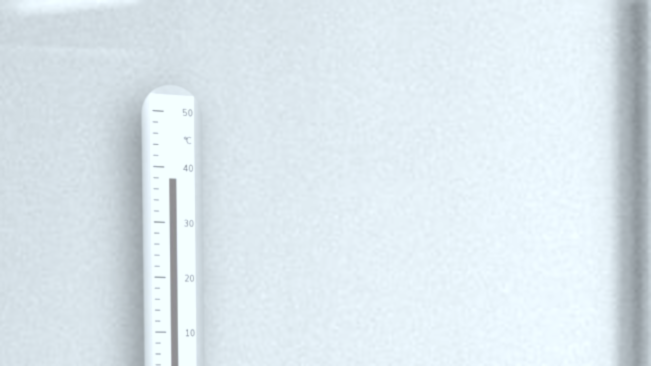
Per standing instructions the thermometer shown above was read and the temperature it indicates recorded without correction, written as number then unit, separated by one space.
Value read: 38 °C
